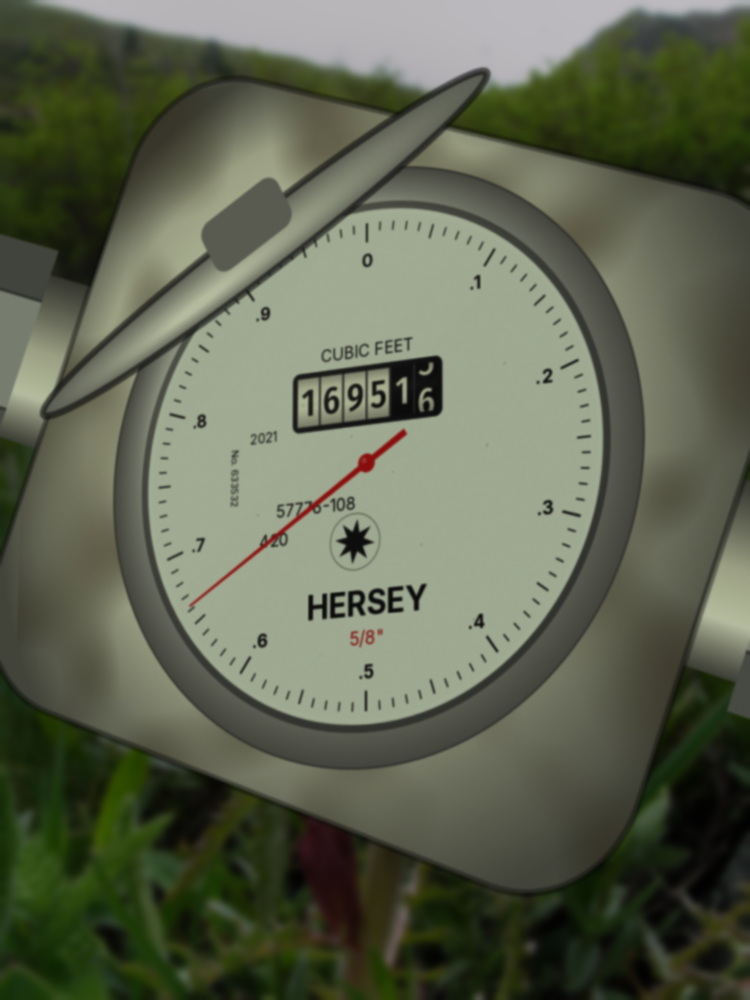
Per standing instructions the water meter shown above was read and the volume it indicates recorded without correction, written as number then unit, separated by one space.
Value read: 169515.66 ft³
